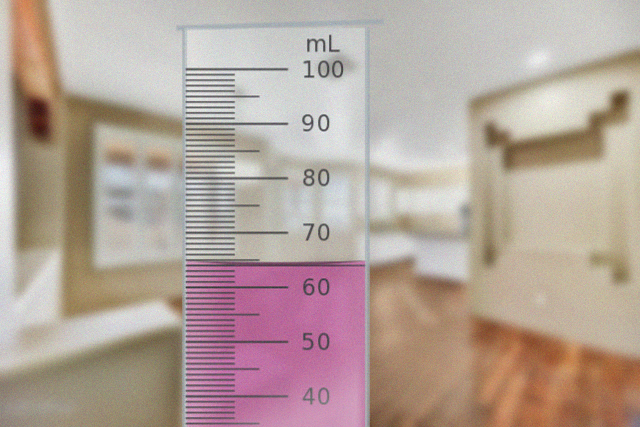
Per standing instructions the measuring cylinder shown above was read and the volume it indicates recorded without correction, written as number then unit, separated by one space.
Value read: 64 mL
